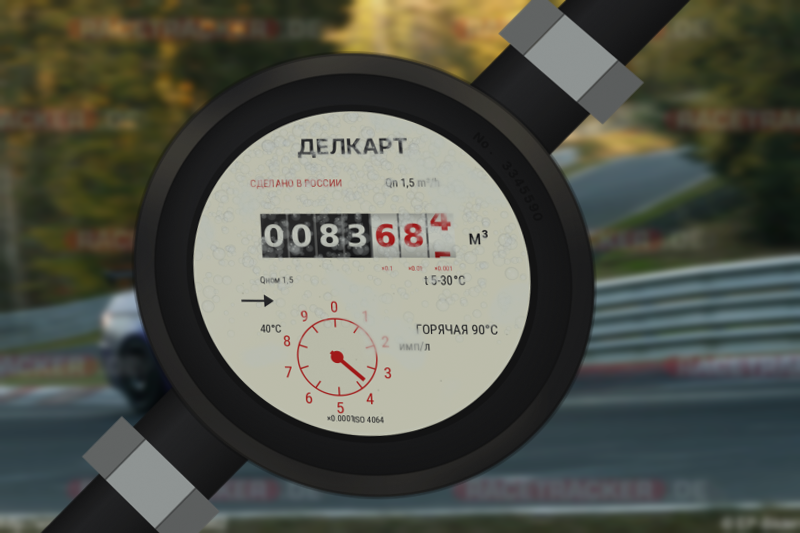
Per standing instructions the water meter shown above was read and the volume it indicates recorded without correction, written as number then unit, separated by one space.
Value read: 83.6843 m³
